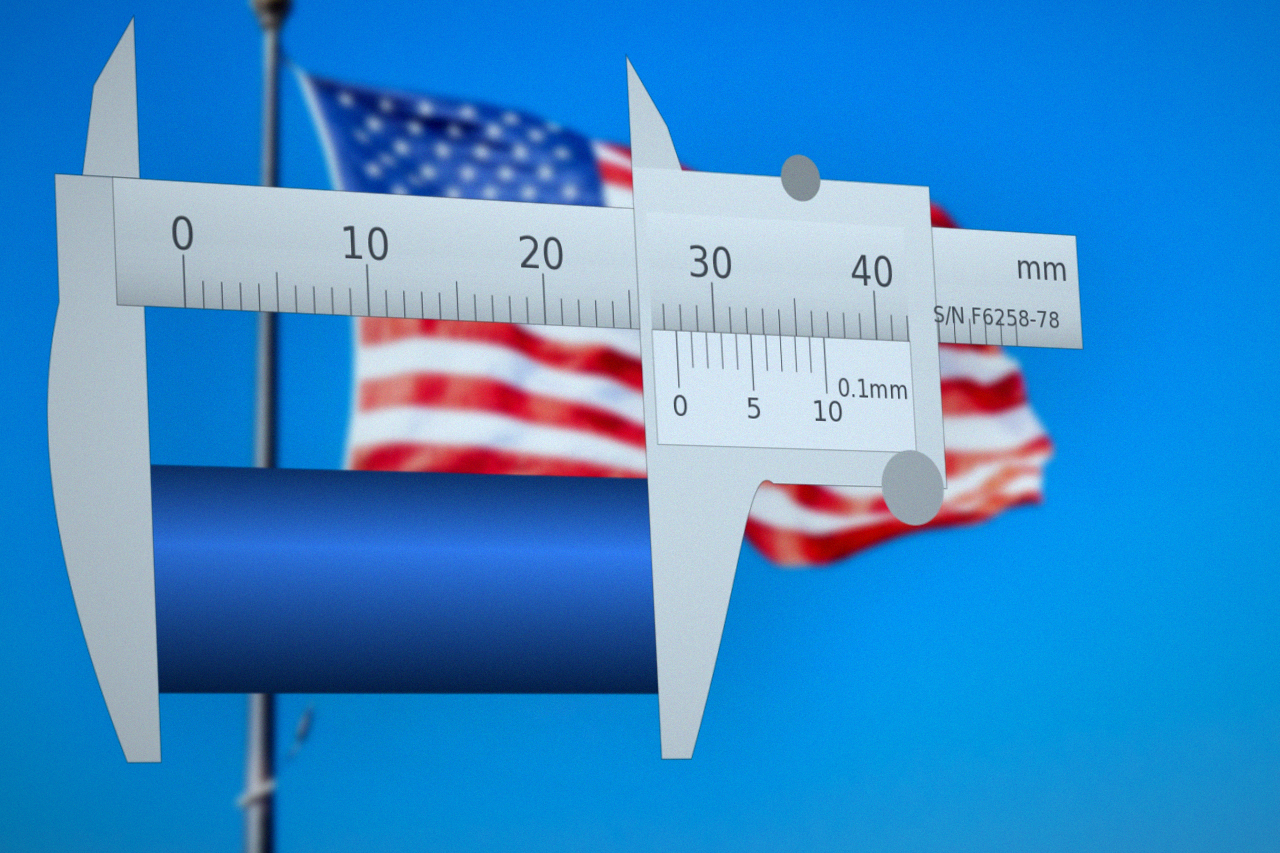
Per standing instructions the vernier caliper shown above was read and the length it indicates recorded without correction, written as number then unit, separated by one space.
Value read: 27.7 mm
